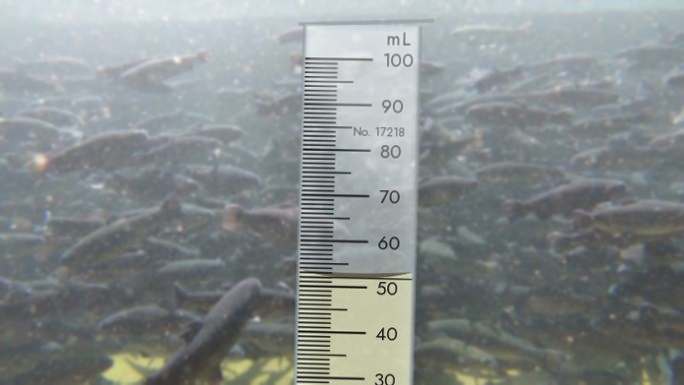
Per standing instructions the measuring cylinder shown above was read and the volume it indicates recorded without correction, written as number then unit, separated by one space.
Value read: 52 mL
